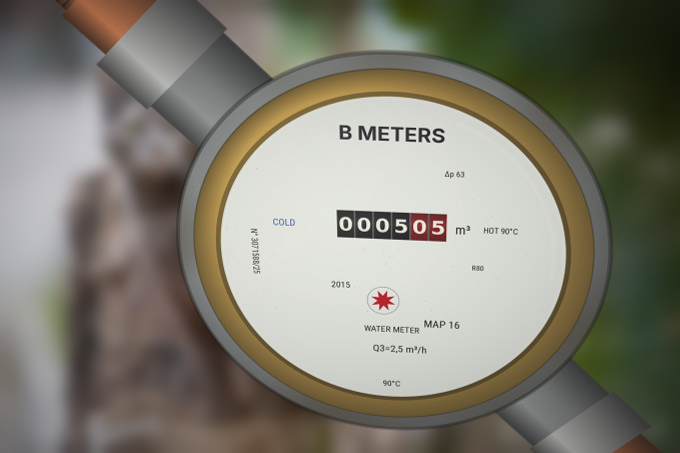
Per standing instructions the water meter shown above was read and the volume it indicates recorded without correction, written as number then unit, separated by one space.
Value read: 5.05 m³
